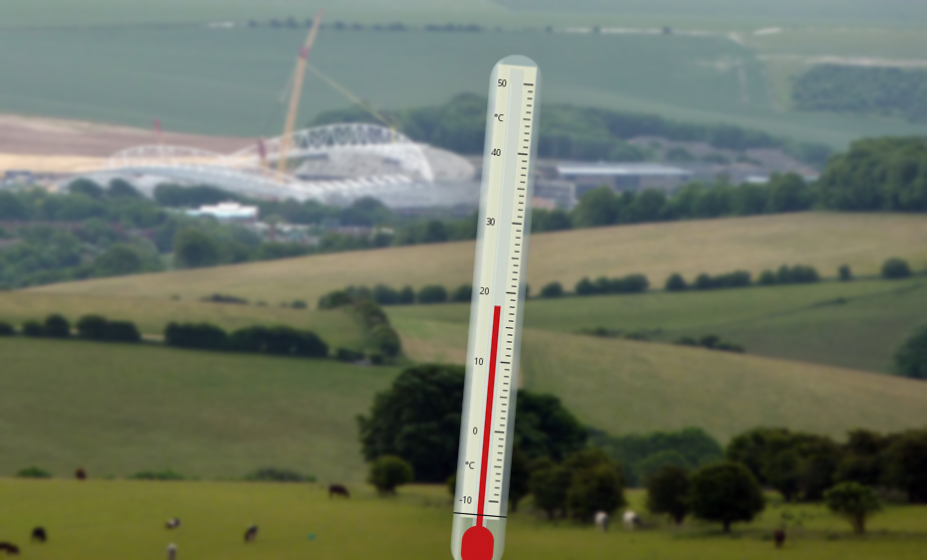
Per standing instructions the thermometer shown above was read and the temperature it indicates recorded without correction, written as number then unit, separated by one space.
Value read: 18 °C
